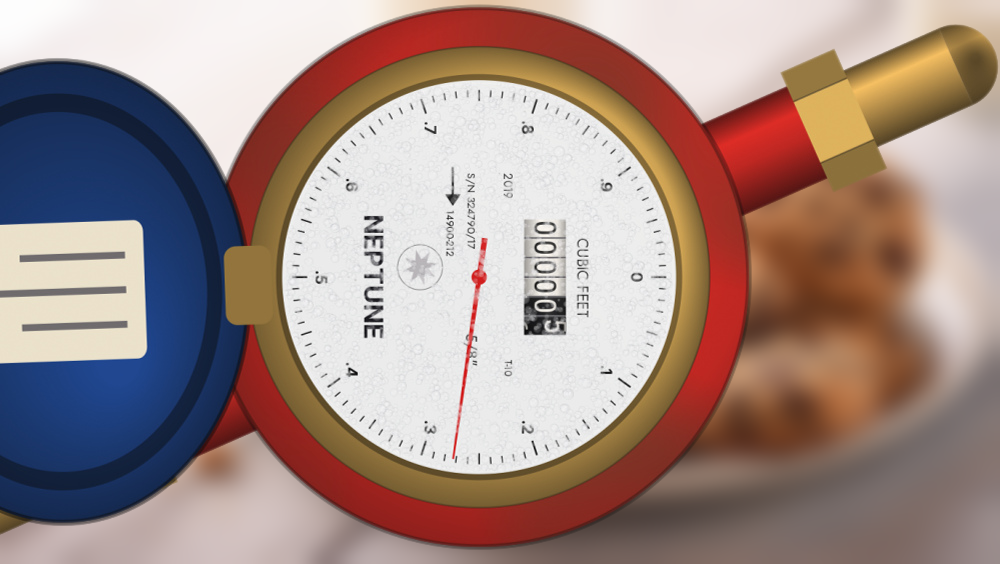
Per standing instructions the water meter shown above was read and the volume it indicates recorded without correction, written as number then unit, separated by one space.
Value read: 5.27 ft³
